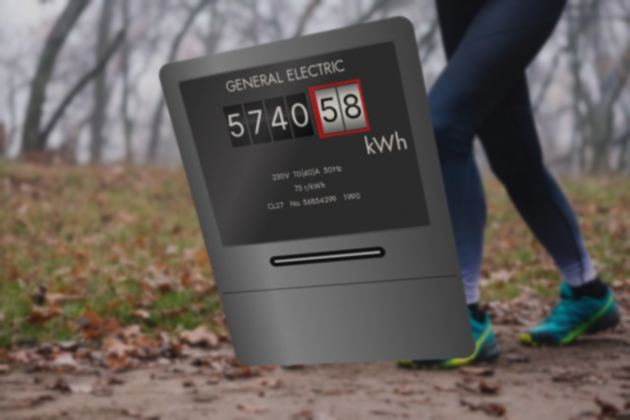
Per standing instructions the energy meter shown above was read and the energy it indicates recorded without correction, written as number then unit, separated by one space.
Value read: 5740.58 kWh
